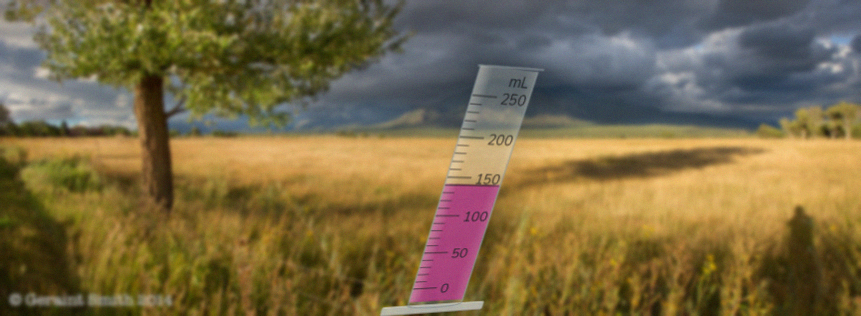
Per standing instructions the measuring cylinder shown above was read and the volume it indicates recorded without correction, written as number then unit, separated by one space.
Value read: 140 mL
